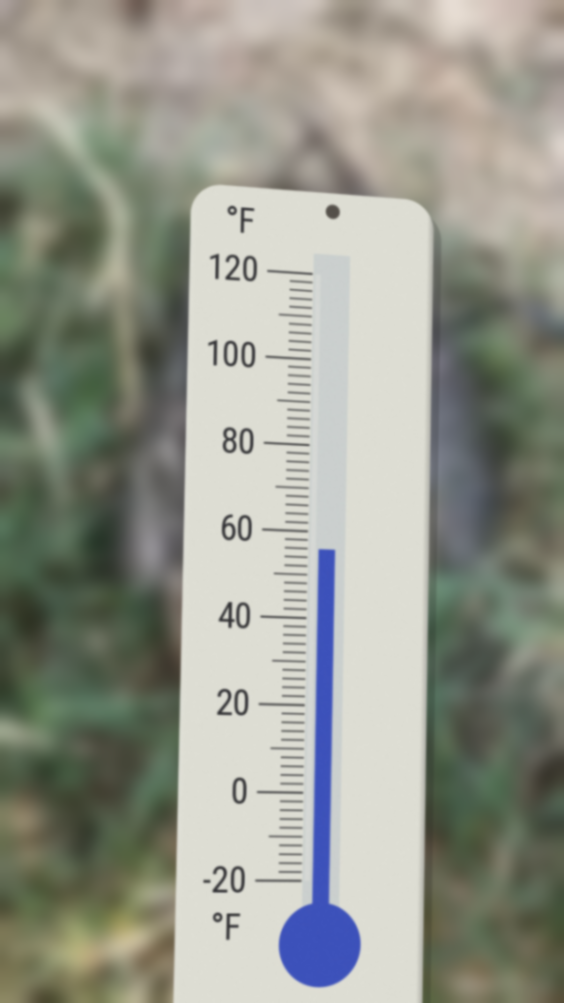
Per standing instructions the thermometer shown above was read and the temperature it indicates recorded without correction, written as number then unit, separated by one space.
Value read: 56 °F
